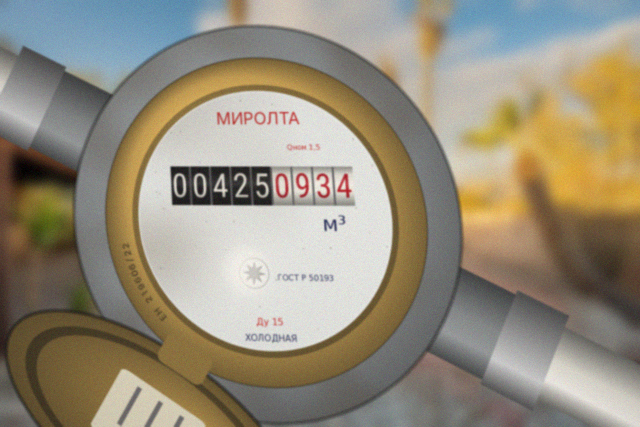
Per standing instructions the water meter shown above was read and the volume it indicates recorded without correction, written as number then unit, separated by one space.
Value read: 425.0934 m³
